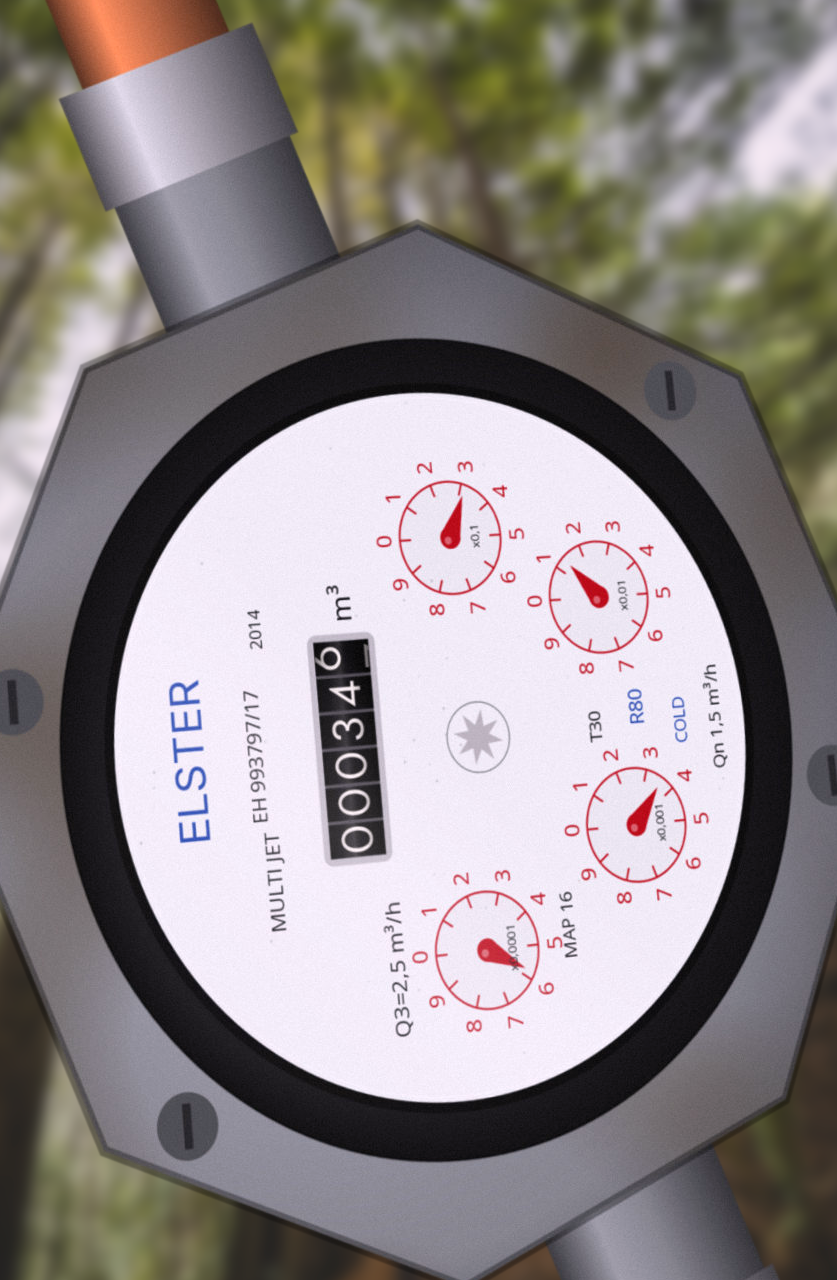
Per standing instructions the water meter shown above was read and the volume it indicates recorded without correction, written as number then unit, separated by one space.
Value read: 346.3135 m³
